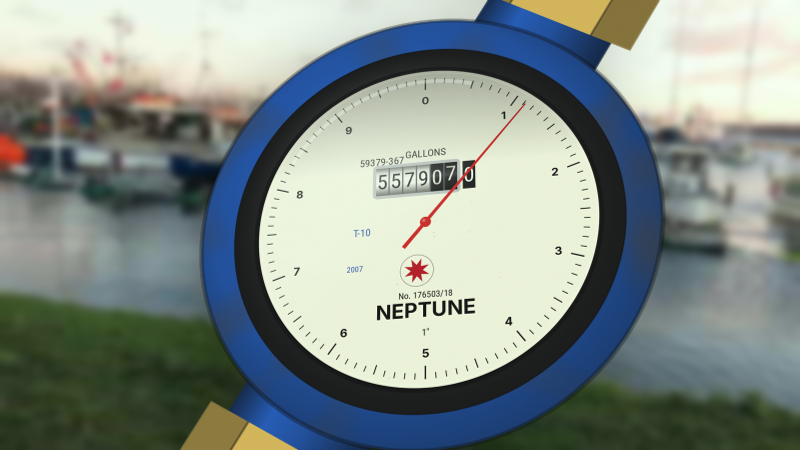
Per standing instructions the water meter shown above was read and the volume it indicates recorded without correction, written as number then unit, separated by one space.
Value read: 5579071.1 gal
